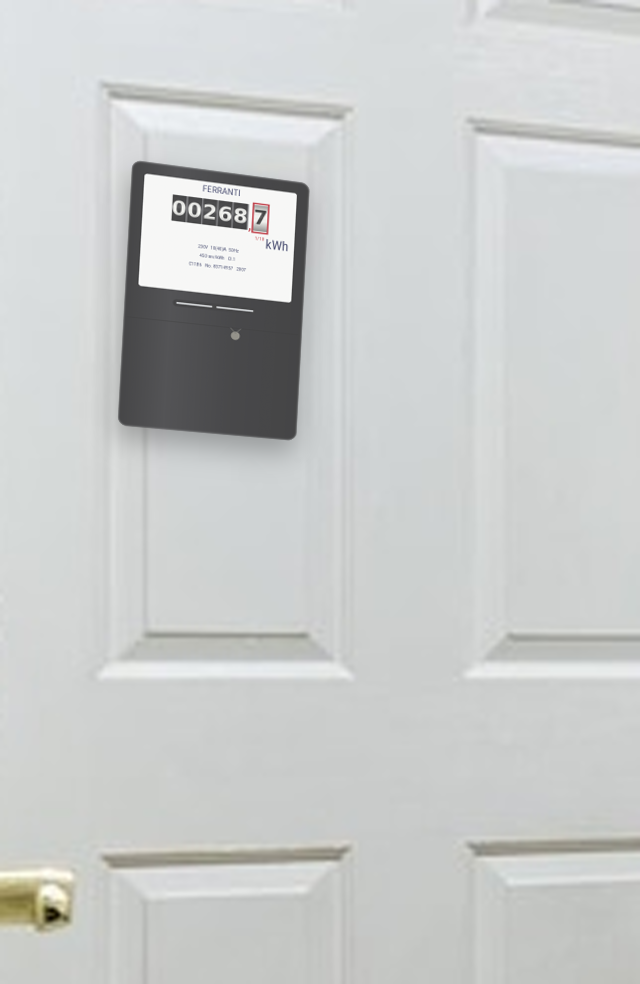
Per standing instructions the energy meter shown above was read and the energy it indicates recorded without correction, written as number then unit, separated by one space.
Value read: 268.7 kWh
